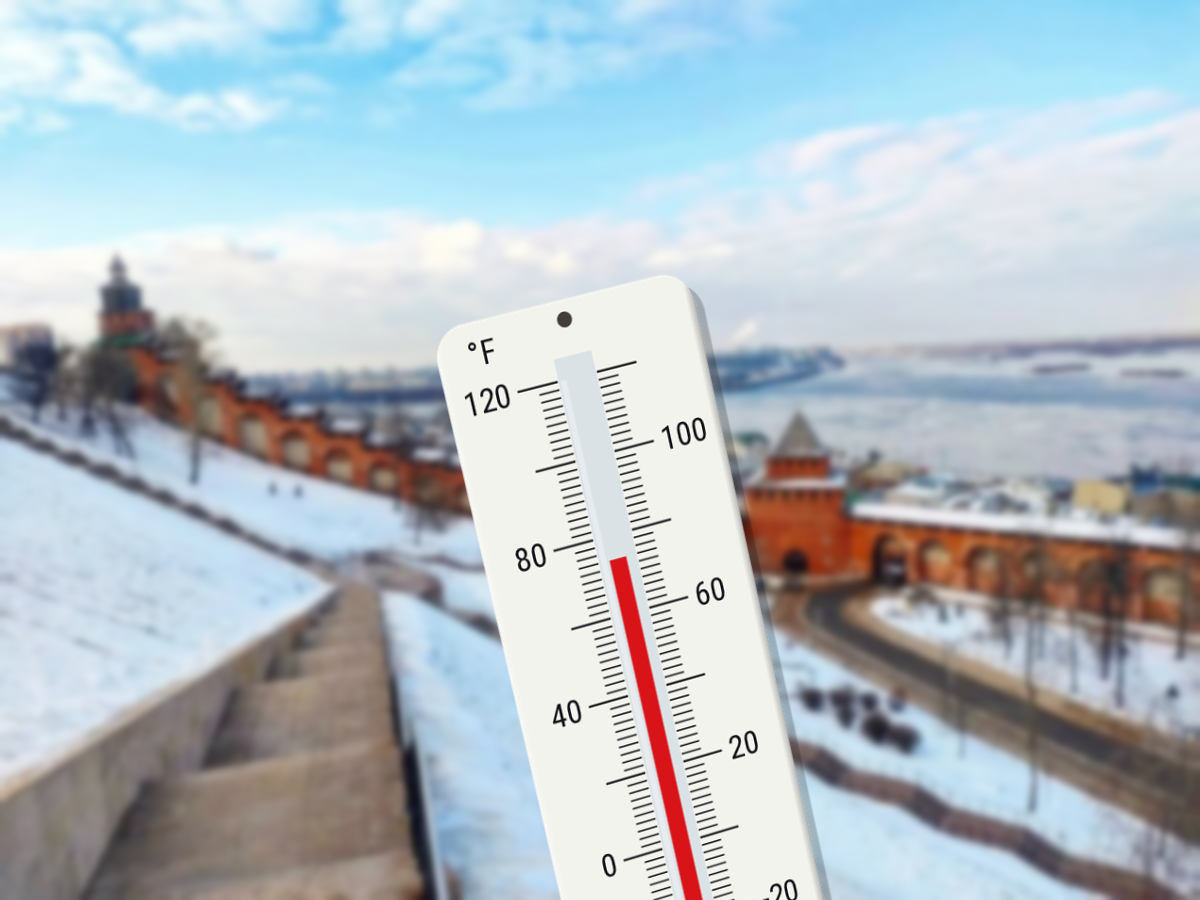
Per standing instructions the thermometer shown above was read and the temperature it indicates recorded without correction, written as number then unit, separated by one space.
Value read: 74 °F
